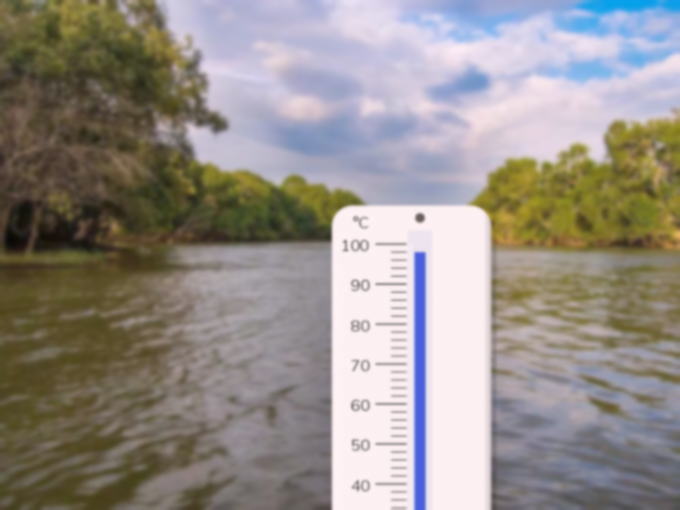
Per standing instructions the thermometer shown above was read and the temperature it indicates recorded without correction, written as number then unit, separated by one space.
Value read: 98 °C
